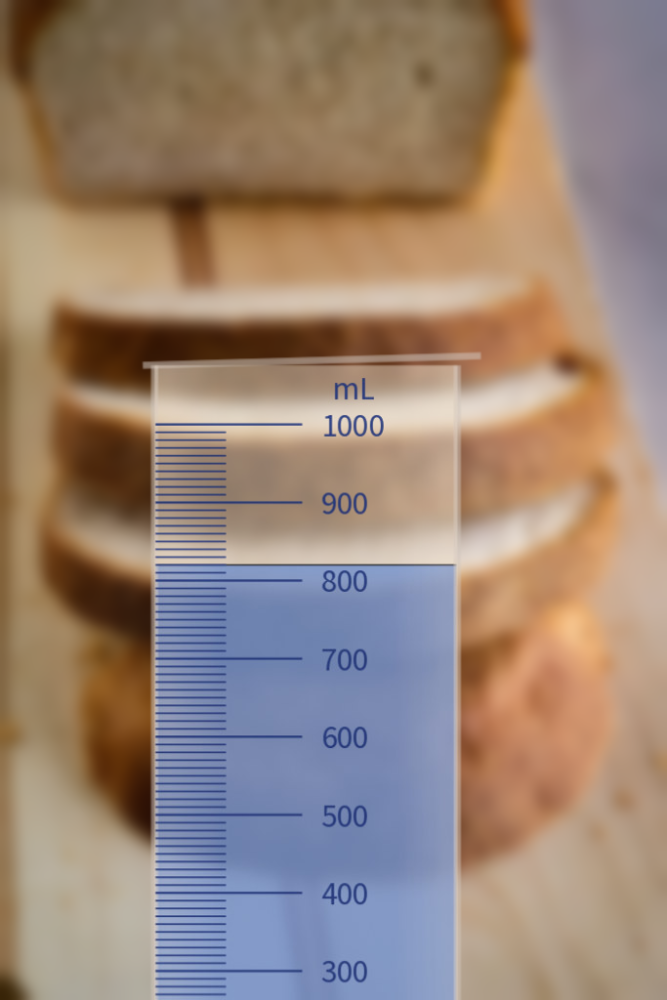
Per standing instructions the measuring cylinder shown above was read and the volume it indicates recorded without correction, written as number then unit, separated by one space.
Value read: 820 mL
